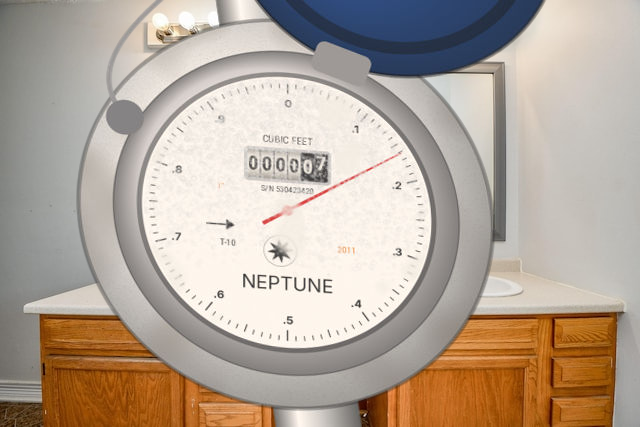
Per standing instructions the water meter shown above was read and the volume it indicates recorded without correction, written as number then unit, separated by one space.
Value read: 7.16 ft³
